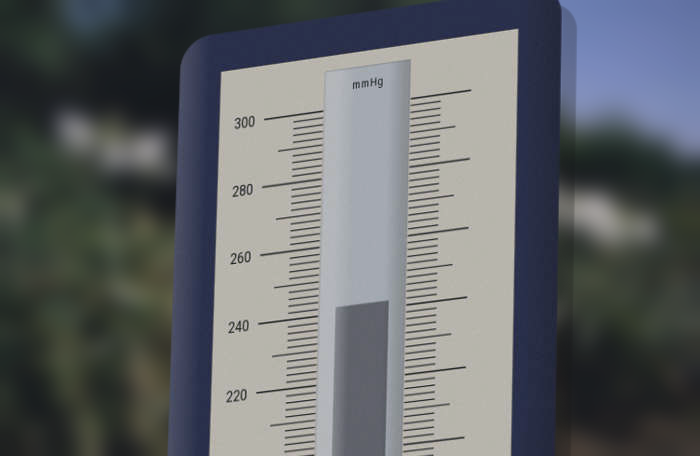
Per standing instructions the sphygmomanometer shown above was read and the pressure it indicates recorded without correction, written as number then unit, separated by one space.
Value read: 242 mmHg
